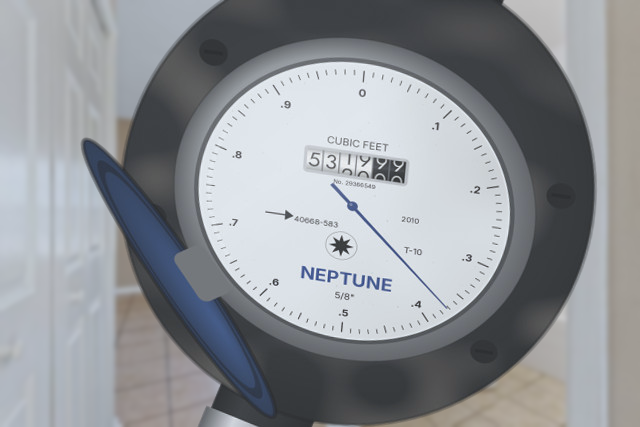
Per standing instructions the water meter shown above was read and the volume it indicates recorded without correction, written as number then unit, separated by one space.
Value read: 531999.37 ft³
